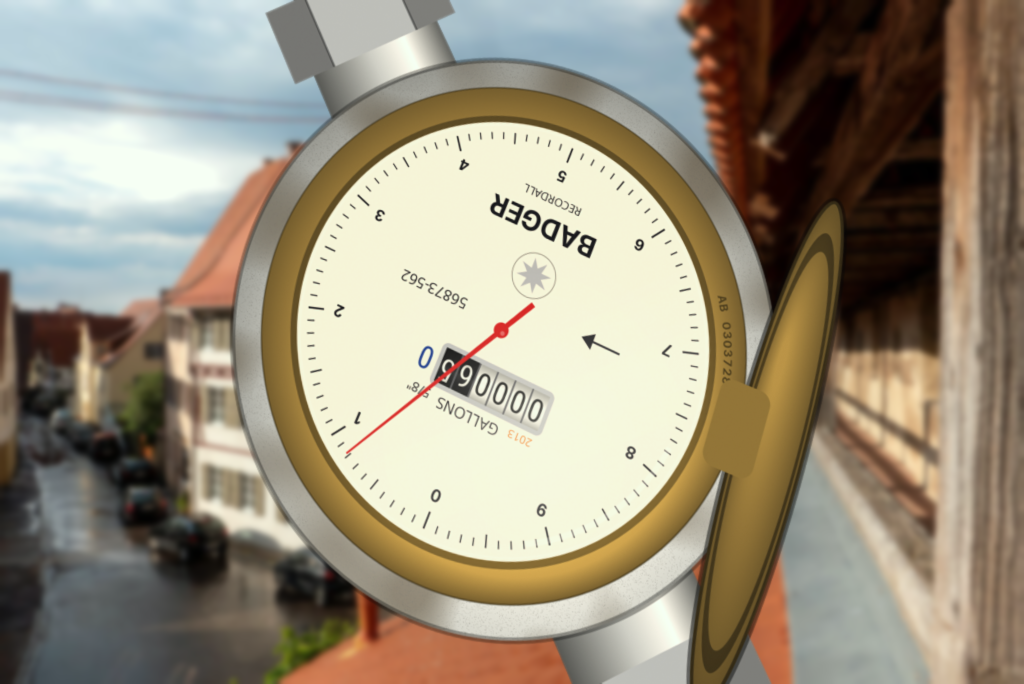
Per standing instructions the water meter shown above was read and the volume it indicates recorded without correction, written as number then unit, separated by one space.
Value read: 650.8 gal
